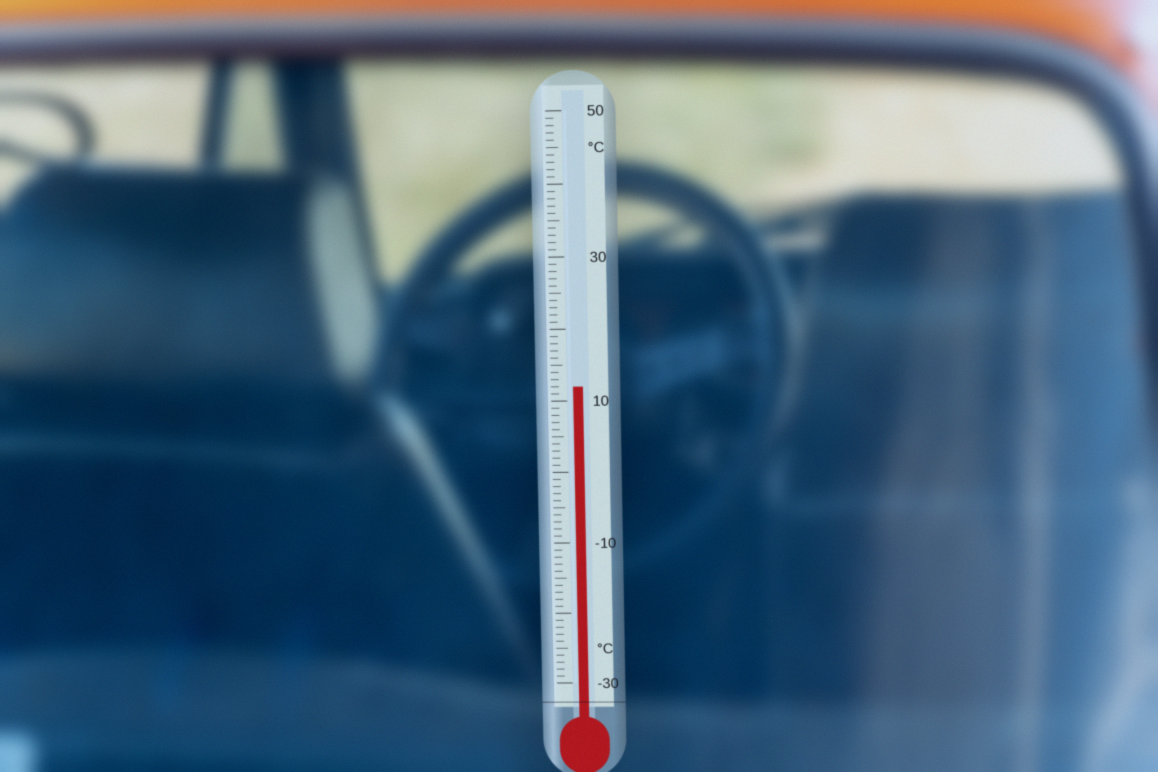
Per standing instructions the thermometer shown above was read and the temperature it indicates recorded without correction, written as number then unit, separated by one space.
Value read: 12 °C
